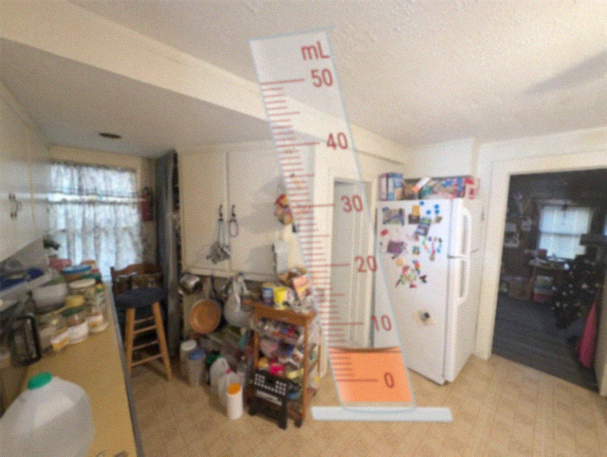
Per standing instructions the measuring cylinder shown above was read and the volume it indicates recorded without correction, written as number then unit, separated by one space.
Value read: 5 mL
